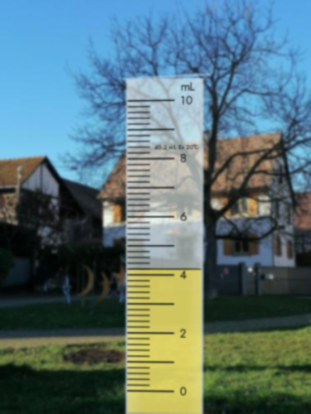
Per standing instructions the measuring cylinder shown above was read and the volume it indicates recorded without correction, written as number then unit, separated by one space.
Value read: 4.2 mL
